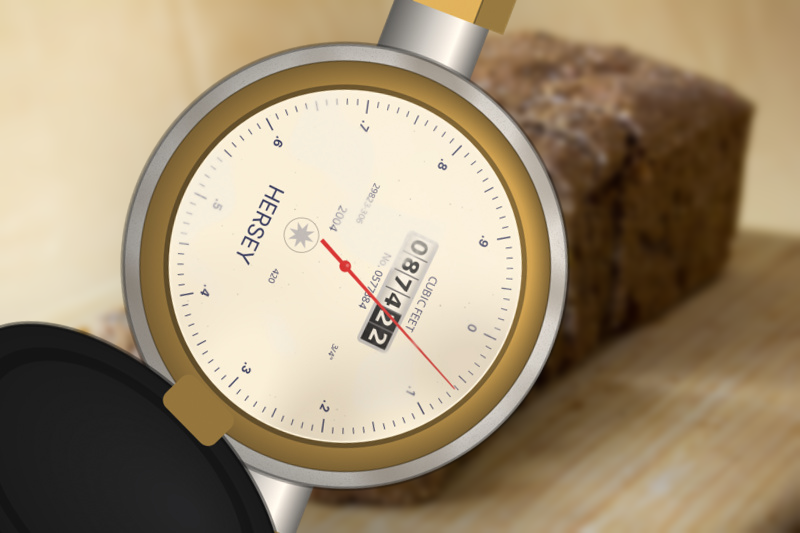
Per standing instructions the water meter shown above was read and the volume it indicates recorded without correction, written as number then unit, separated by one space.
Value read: 87422.06 ft³
